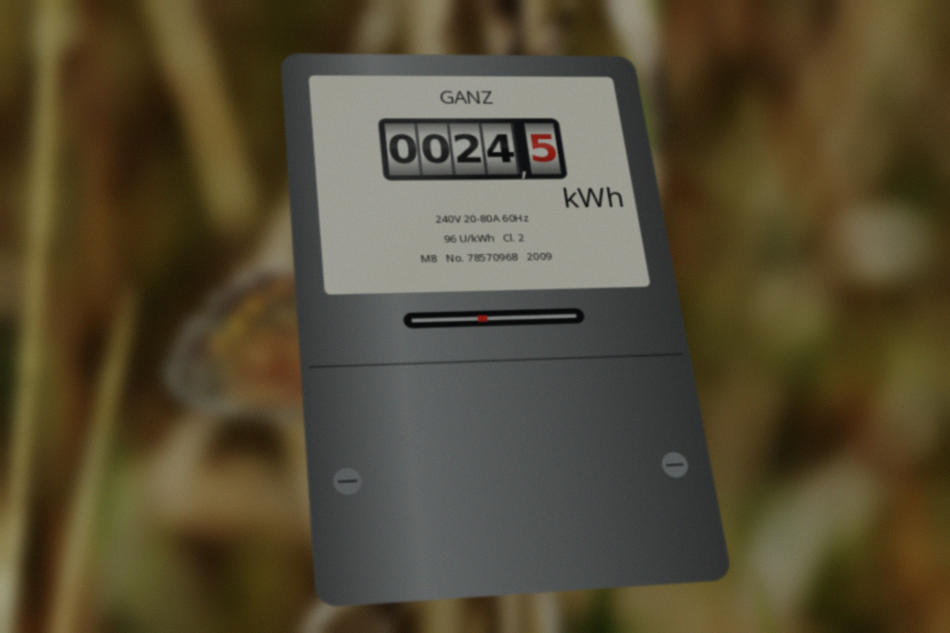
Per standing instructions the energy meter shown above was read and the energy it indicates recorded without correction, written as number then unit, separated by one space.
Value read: 24.5 kWh
